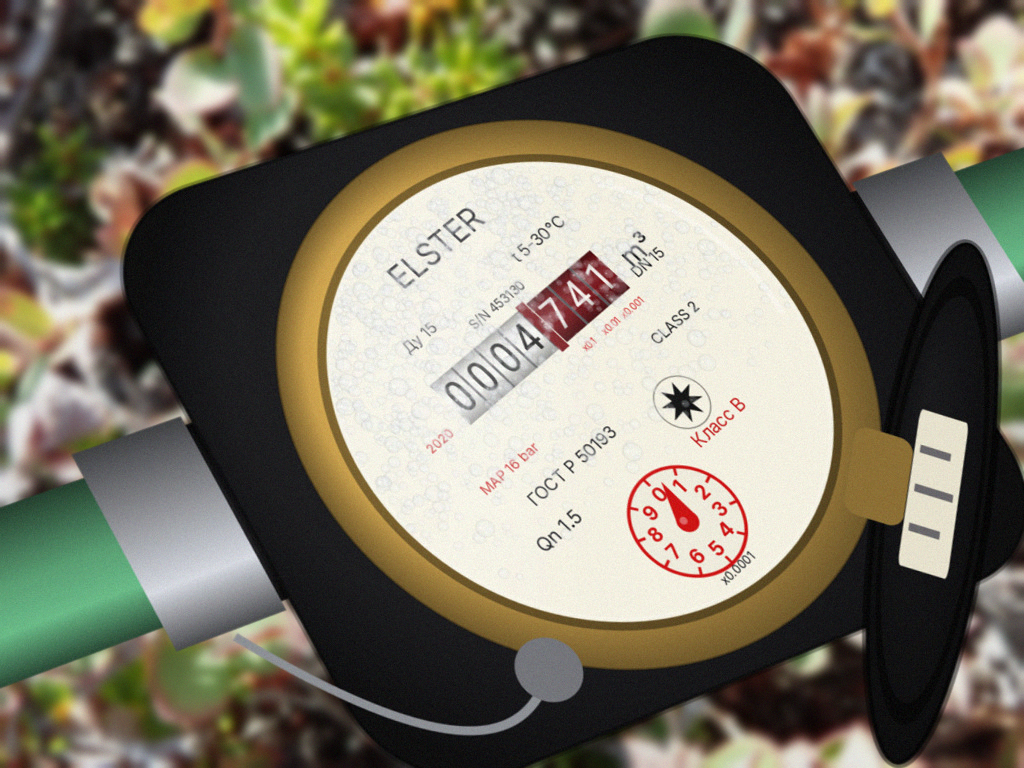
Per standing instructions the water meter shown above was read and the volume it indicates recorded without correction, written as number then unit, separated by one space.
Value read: 4.7410 m³
